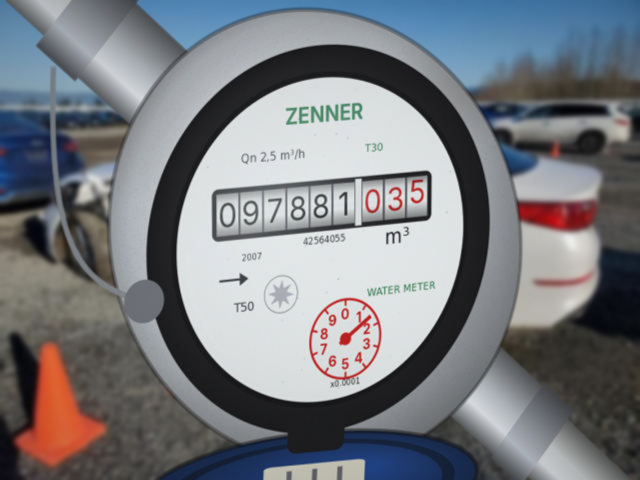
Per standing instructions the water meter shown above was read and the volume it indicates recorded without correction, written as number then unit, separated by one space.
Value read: 97881.0351 m³
